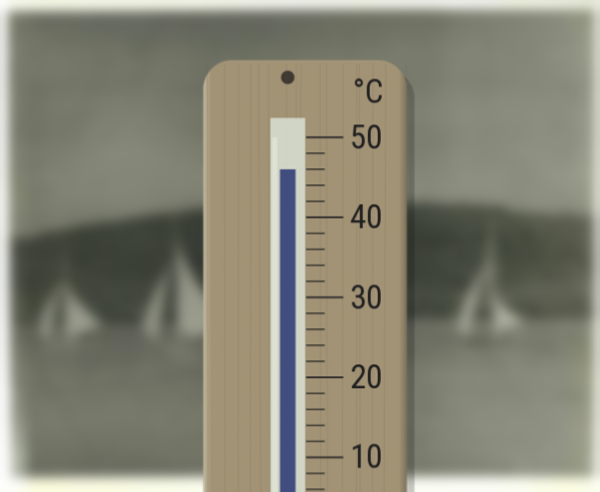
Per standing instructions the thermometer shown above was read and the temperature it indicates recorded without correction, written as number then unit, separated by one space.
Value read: 46 °C
